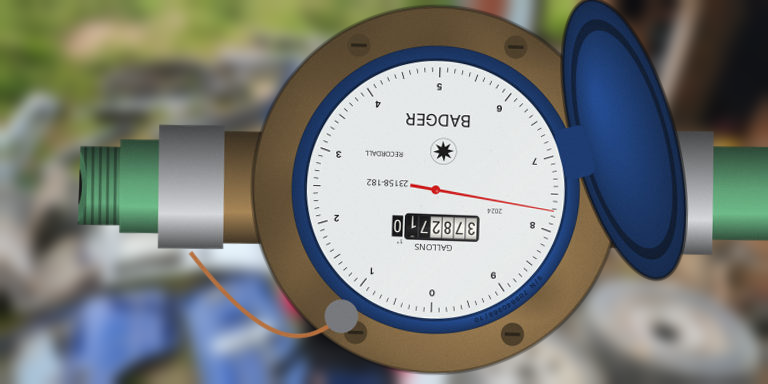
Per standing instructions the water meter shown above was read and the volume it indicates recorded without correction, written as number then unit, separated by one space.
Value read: 3782707.7 gal
